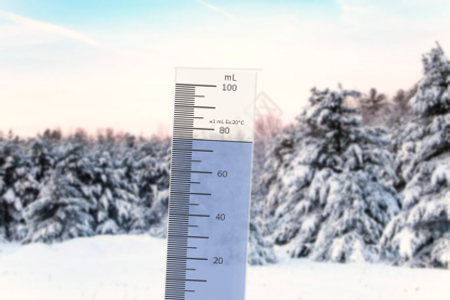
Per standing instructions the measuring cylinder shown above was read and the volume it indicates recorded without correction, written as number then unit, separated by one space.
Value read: 75 mL
